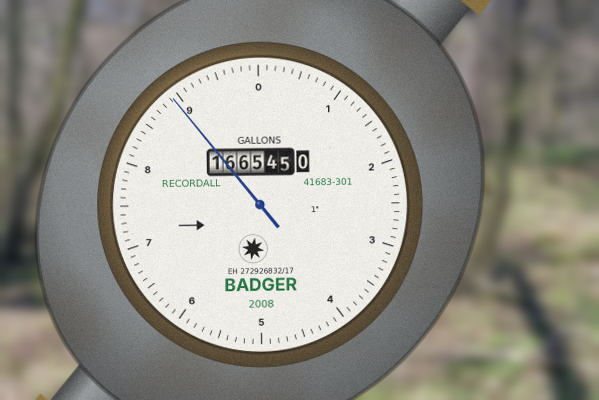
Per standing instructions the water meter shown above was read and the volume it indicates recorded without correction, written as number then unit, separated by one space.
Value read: 1665448.9 gal
